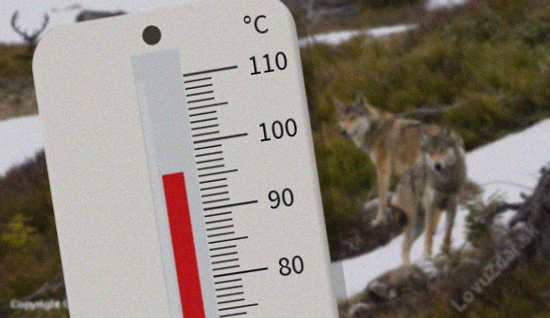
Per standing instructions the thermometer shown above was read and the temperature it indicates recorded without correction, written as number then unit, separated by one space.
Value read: 96 °C
